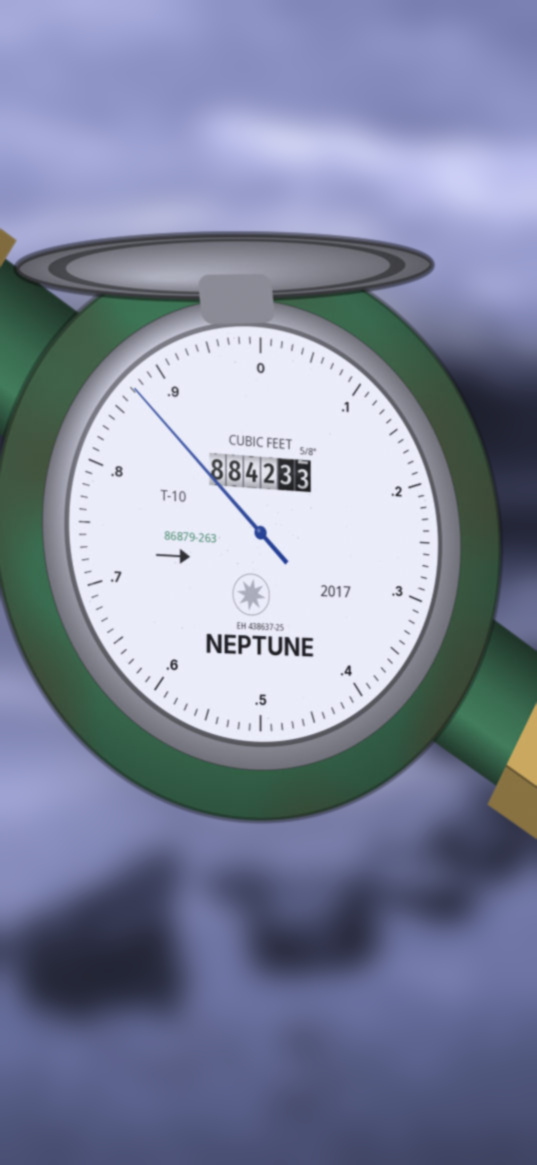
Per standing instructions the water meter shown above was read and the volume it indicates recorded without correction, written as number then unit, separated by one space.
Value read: 884232.87 ft³
